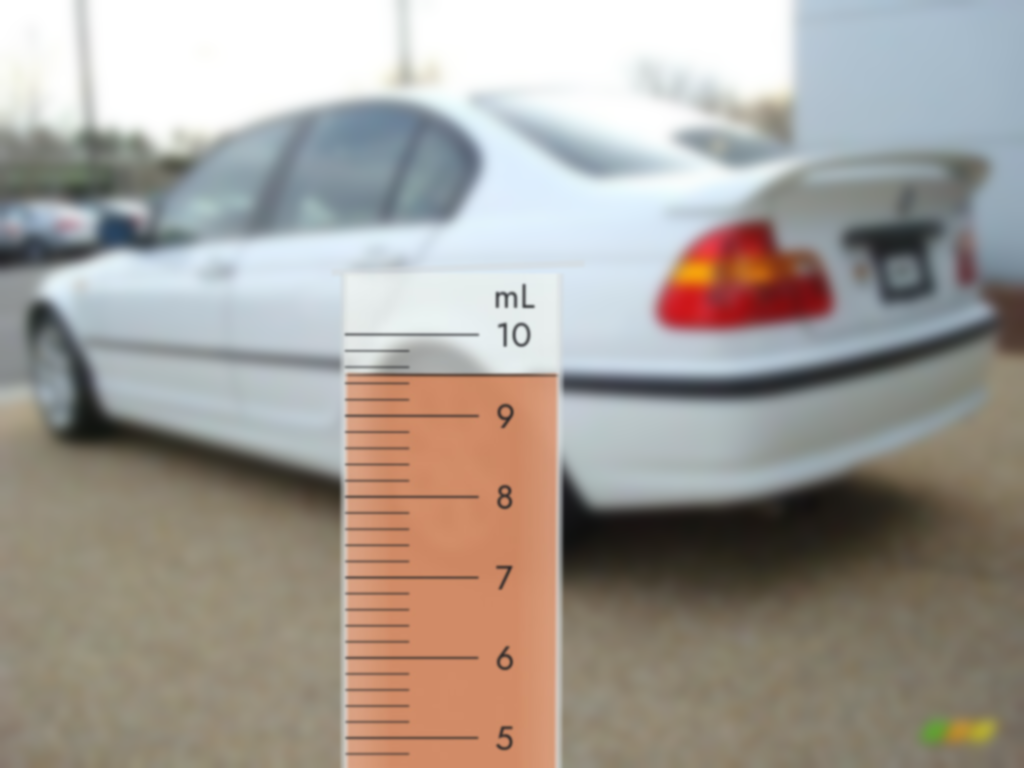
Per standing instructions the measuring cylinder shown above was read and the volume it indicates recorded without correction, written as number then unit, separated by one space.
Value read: 9.5 mL
